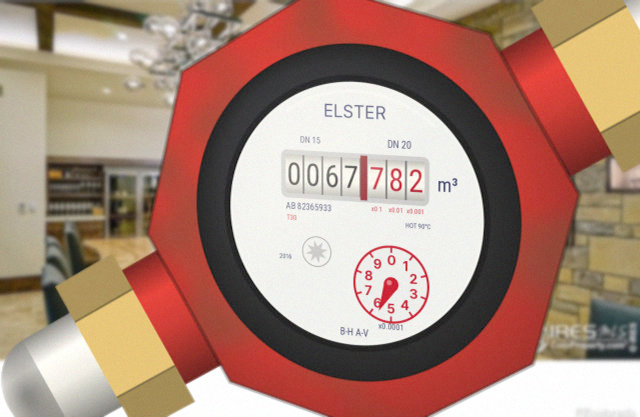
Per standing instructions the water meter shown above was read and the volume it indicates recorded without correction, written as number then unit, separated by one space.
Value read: 67.7825 m³
